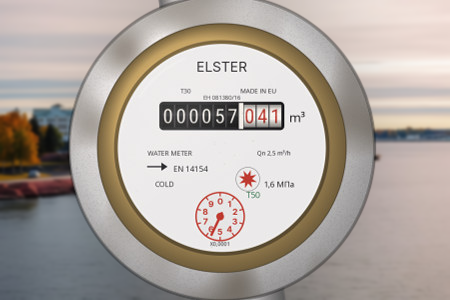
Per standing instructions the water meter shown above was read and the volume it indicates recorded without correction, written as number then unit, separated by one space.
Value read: 57.0415 m³
